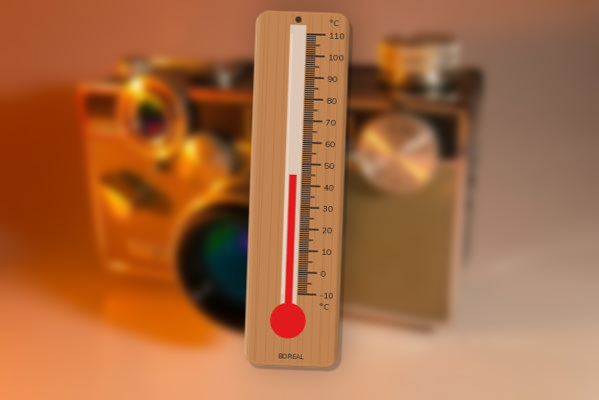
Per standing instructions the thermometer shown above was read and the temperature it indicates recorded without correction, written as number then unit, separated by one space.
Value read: 45 °C
